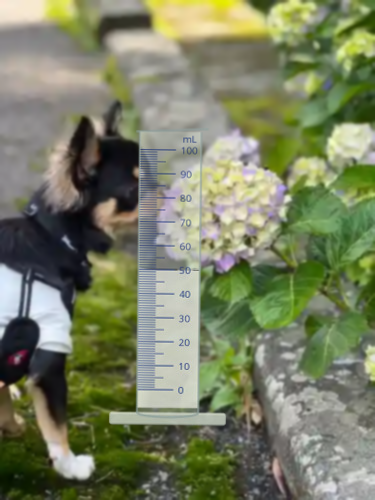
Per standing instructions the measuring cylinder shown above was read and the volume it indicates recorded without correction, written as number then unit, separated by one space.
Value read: 50 mL
